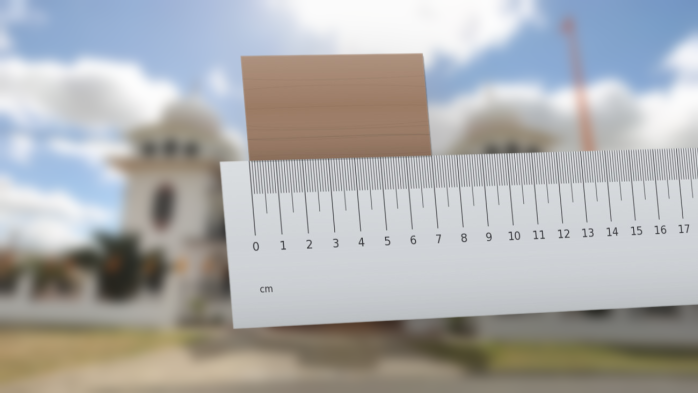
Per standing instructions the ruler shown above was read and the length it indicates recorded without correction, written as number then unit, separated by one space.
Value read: 7 cm
